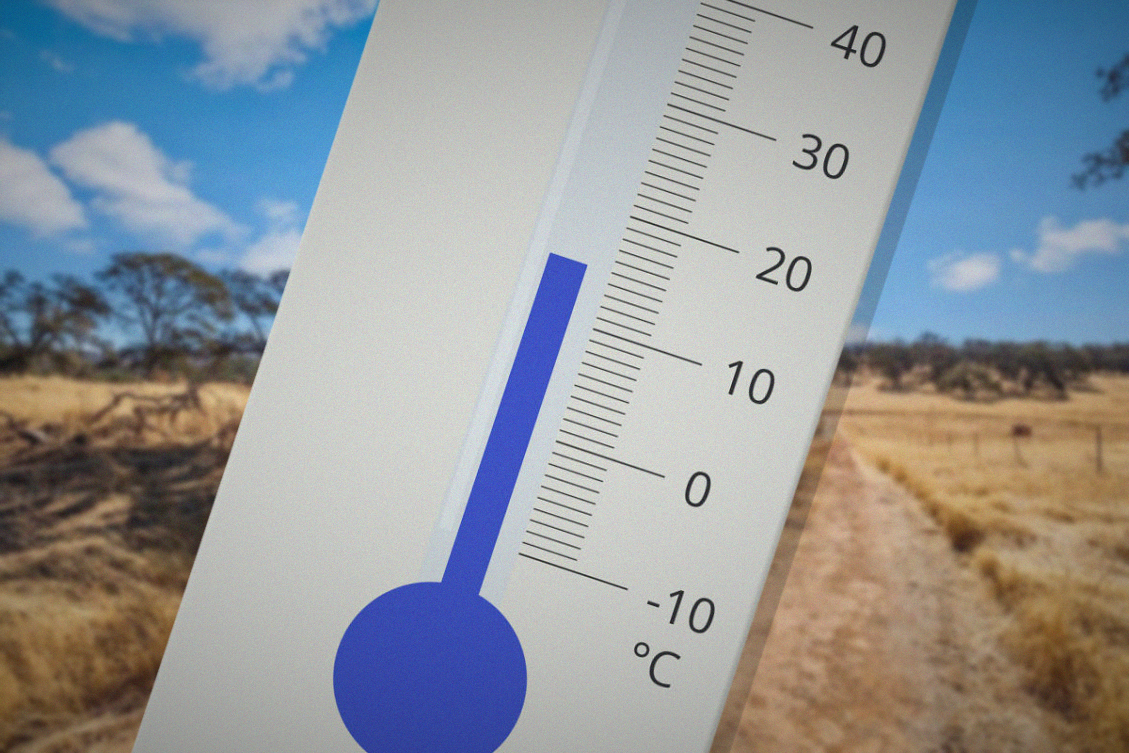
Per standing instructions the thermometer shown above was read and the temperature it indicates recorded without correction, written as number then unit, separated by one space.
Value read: 15 °C
